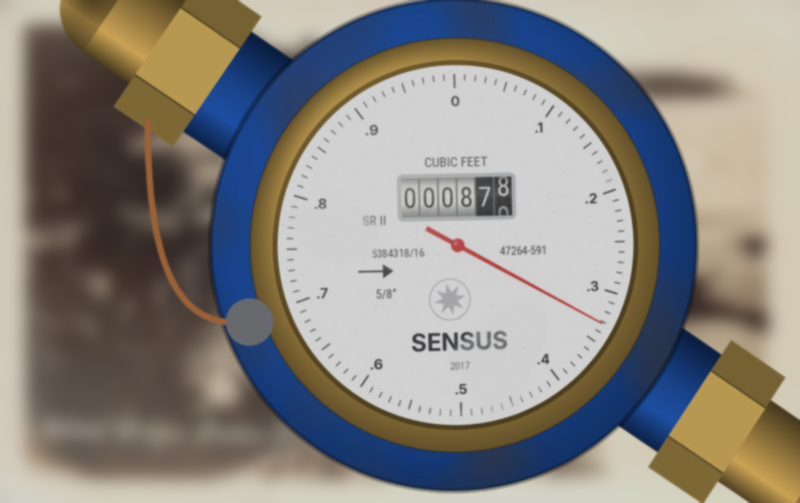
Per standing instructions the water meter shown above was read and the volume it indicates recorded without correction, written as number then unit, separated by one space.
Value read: 878.33 ft³
